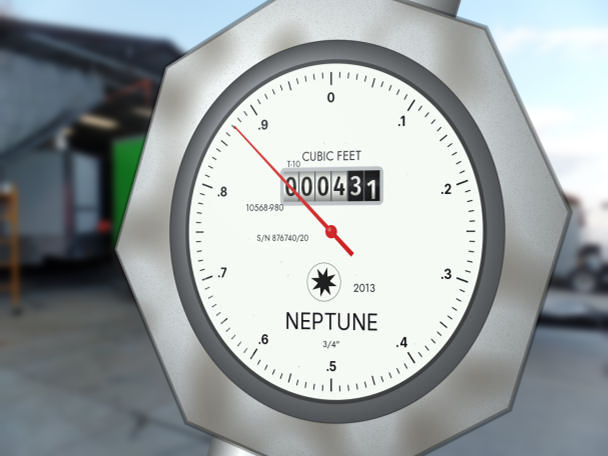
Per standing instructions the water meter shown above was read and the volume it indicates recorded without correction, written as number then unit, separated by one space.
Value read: 430.87 ft³
